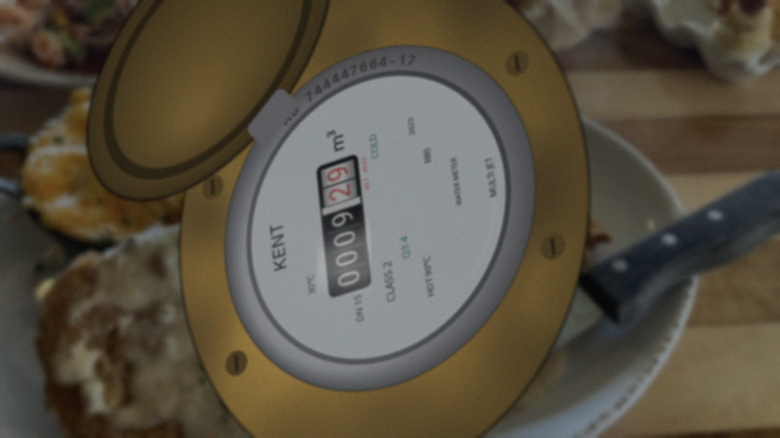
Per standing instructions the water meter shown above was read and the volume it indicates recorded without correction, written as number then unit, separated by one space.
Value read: 9.29 m³
